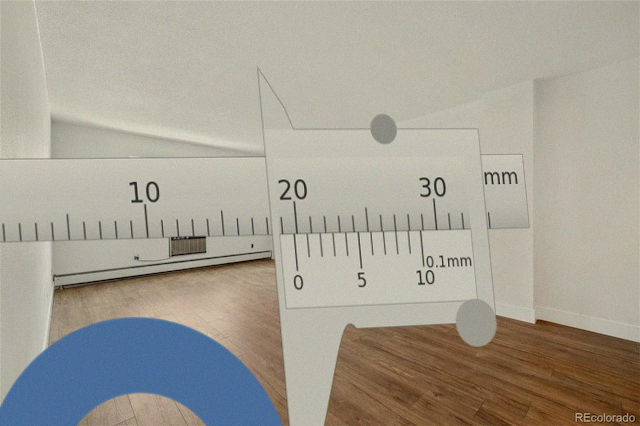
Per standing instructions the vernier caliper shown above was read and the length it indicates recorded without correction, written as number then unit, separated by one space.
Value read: 19.8 mm
